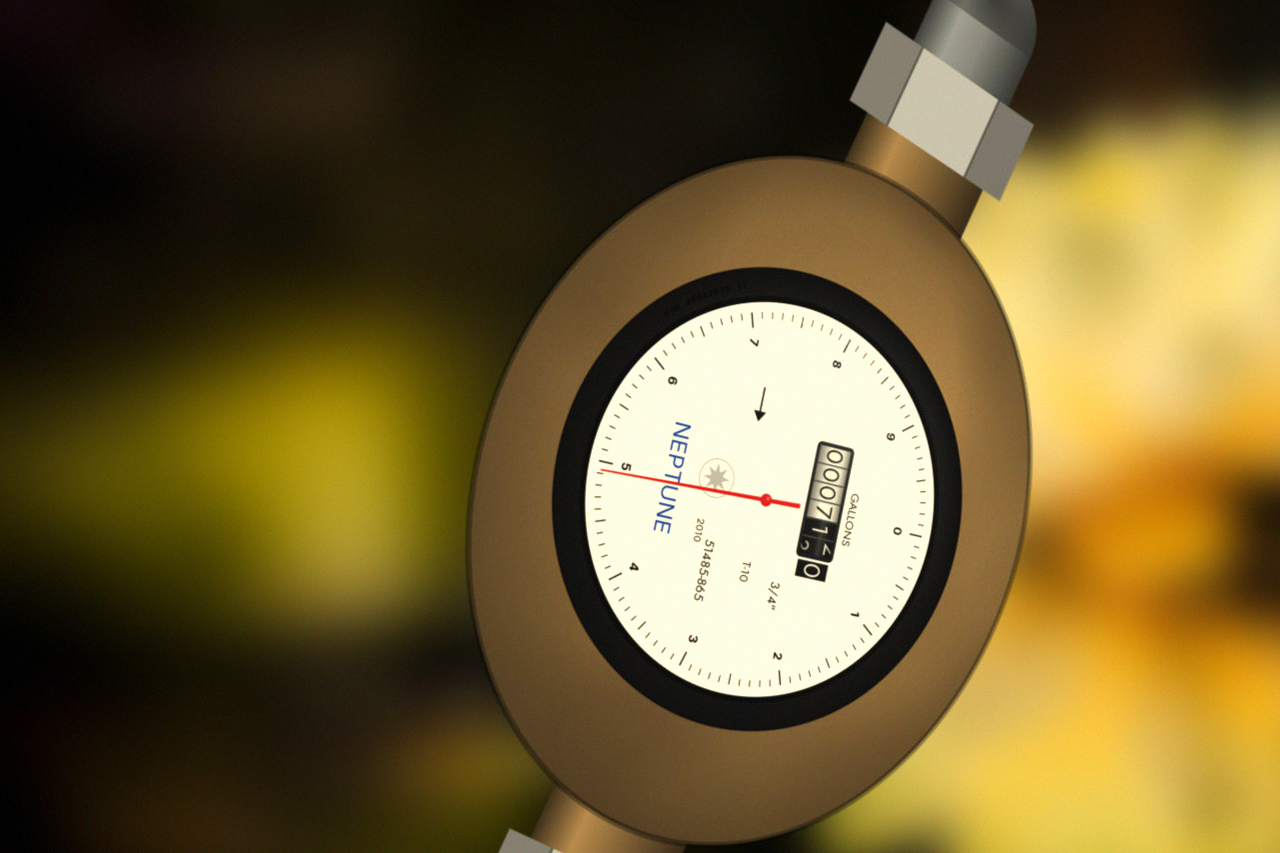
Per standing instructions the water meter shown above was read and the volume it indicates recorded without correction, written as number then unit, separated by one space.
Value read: 7124.9 gal
